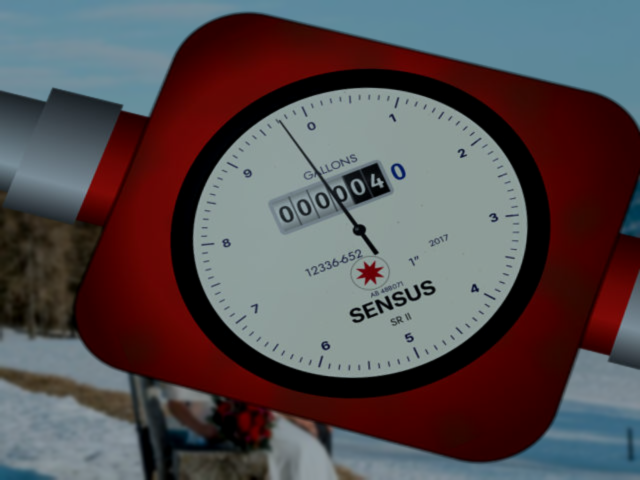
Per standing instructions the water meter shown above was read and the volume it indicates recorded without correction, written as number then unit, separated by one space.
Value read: 39.7 gal
